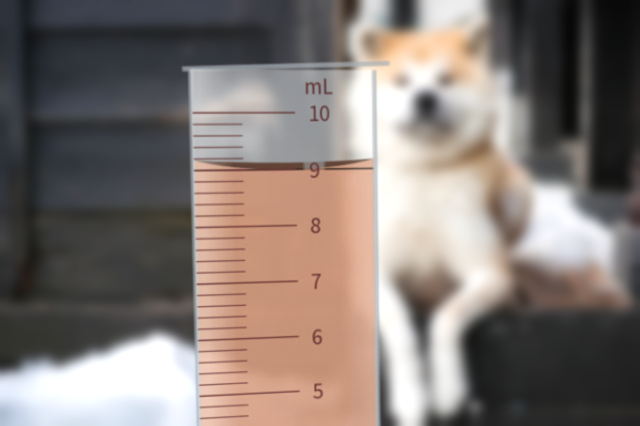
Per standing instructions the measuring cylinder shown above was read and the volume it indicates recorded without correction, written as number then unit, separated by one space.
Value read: 9 mL
